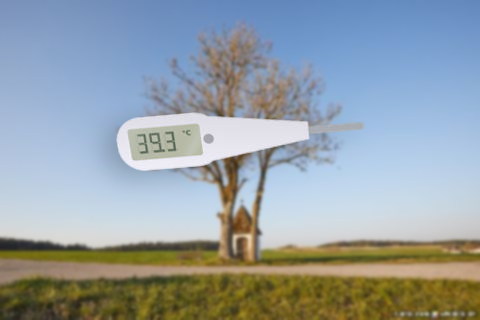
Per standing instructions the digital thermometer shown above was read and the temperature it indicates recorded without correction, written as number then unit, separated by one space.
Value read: 39.3 °C
